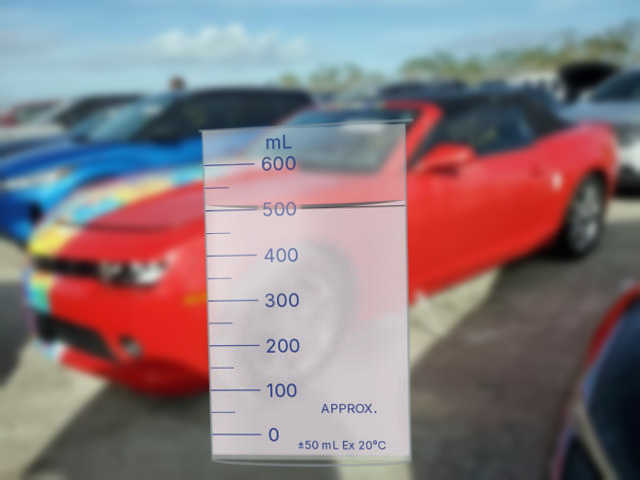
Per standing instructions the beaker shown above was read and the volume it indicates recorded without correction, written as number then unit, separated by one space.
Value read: 500 mL
